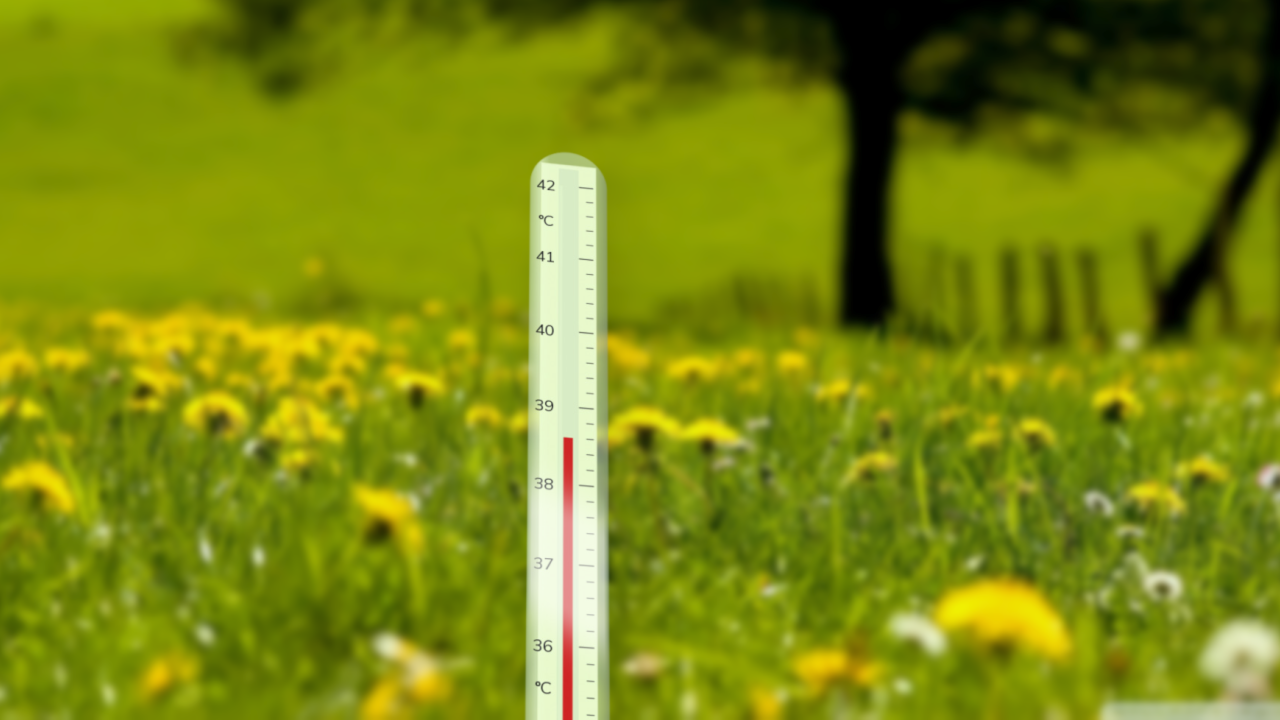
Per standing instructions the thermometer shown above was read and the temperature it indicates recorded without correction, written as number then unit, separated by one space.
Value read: 38.6 °C
